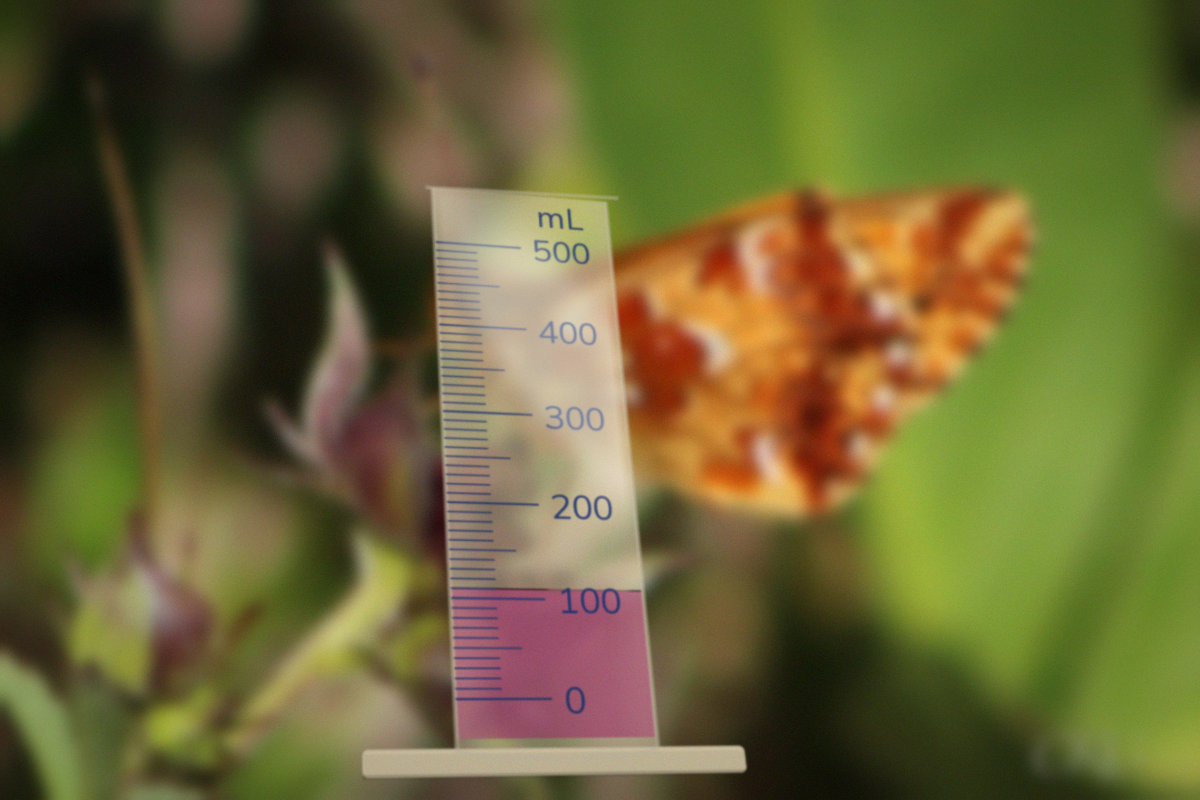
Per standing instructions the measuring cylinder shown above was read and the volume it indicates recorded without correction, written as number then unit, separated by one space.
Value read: 110 mL
